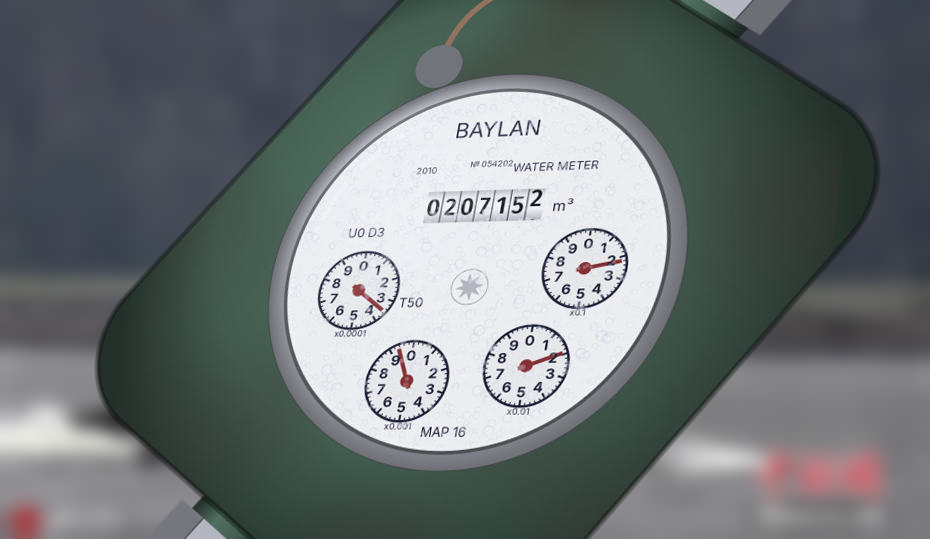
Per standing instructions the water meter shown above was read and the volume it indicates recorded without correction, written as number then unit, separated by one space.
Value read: 207152.2193 m³
